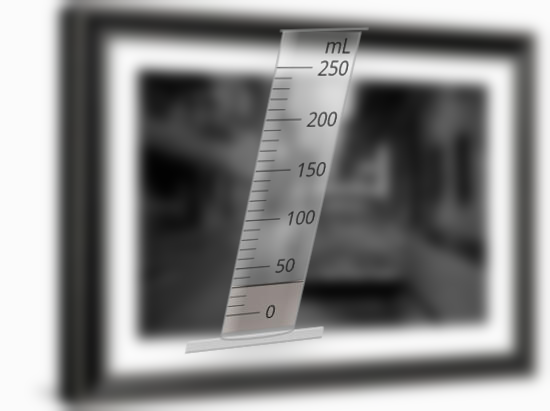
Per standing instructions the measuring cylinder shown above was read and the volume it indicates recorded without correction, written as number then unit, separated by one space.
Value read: 30 mL
